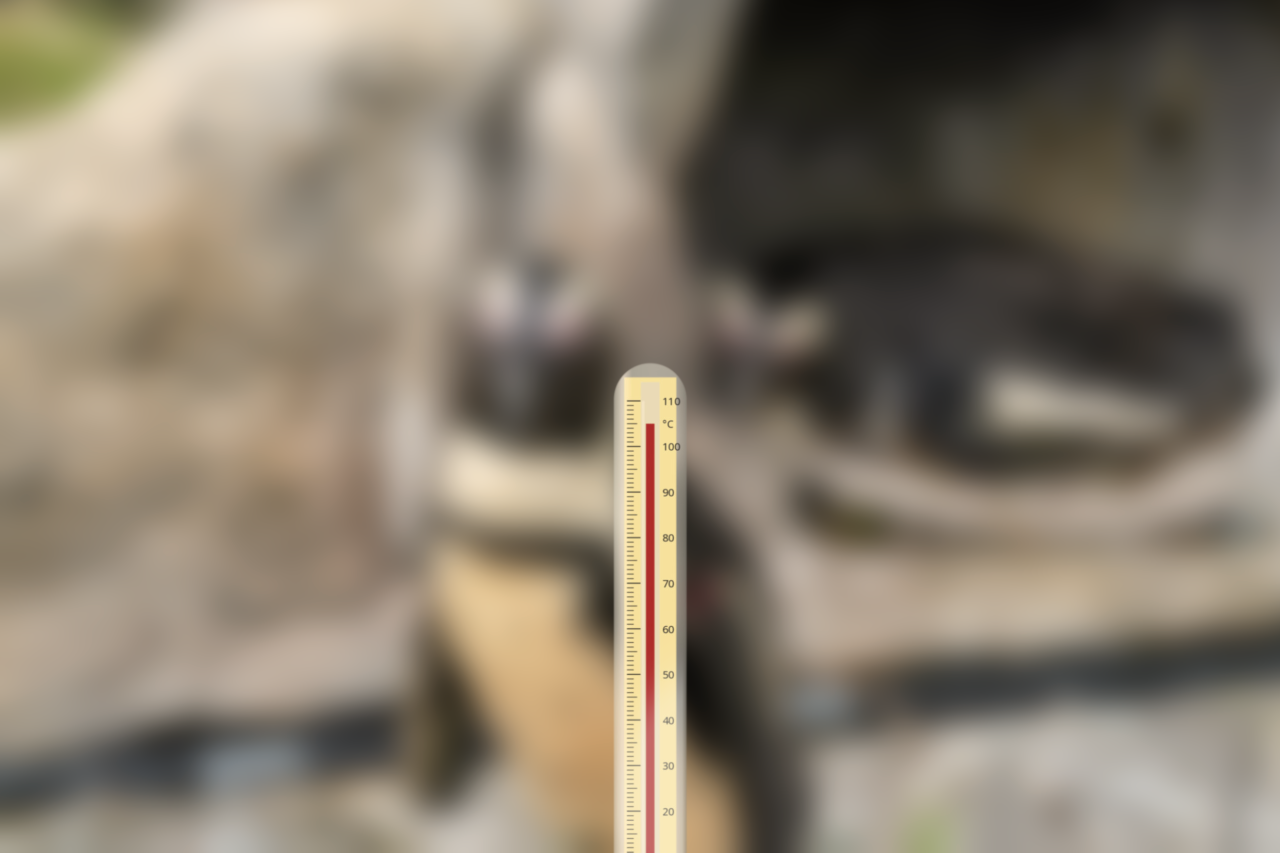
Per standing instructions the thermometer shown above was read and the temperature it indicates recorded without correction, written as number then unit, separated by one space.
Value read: 105 °C
